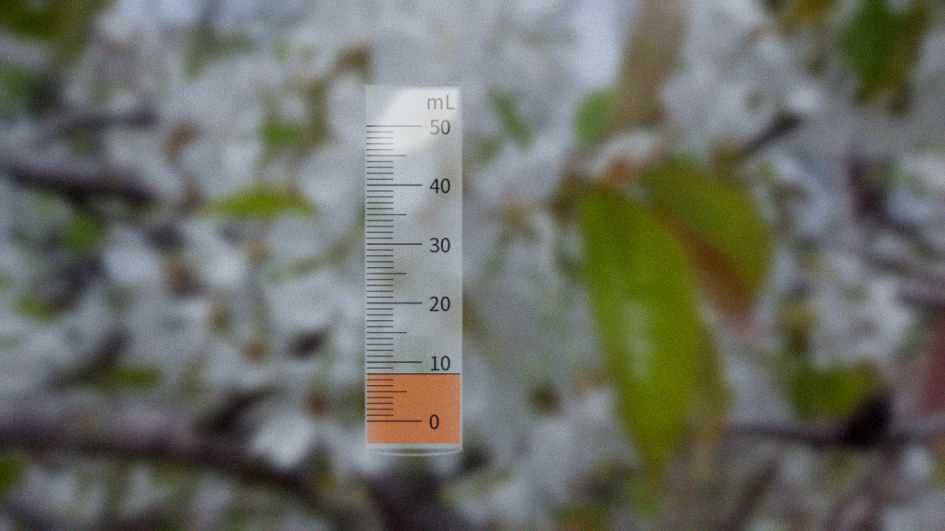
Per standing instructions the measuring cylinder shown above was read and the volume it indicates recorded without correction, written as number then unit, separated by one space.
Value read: 8 mL
